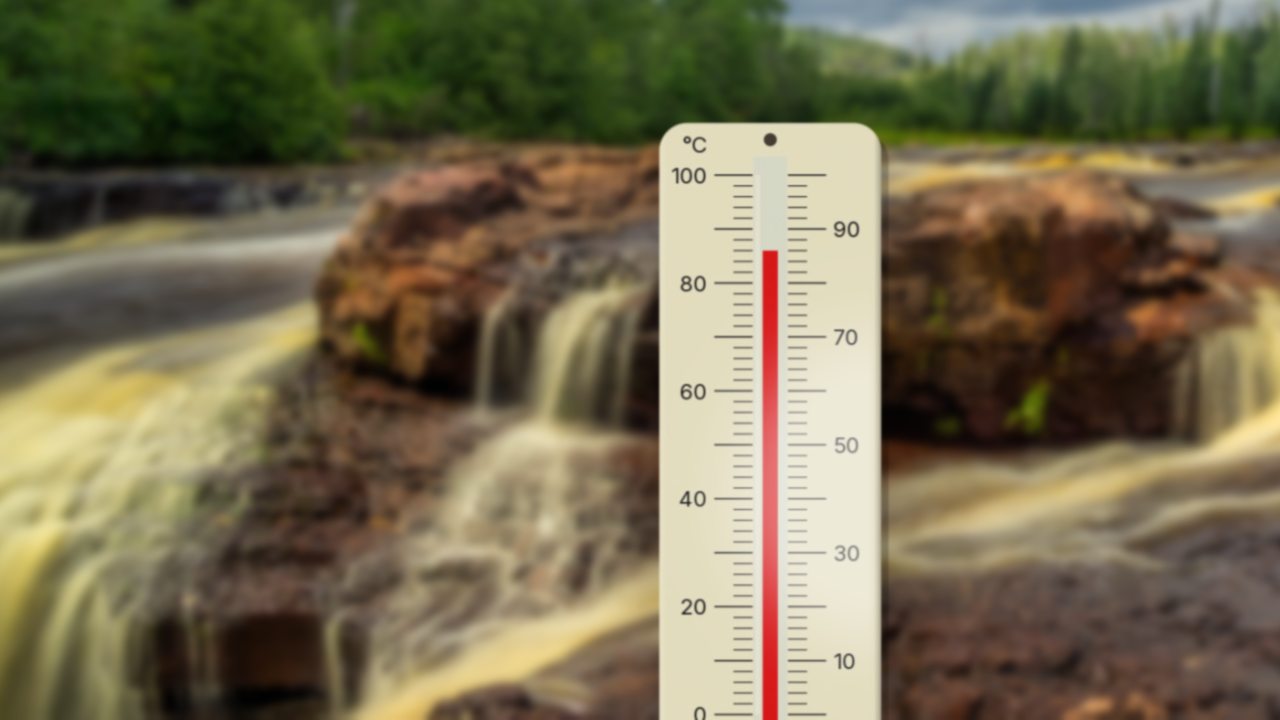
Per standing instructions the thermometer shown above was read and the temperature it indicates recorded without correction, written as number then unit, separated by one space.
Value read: 86 °C
